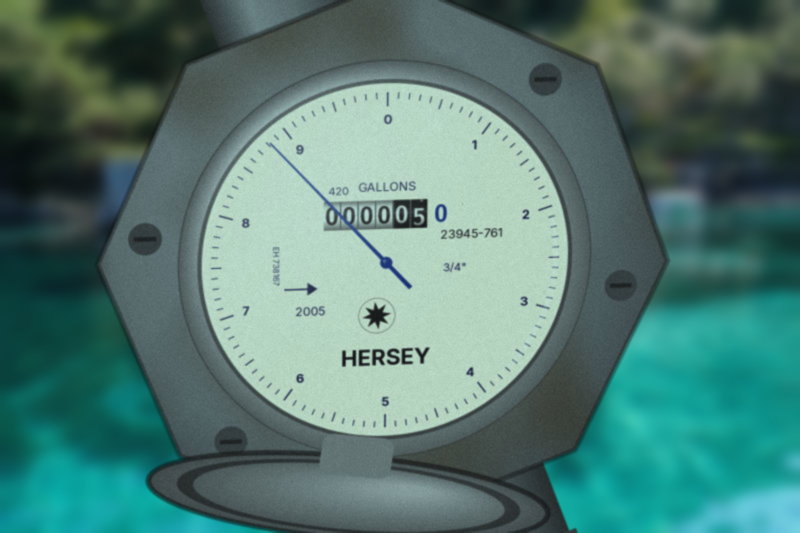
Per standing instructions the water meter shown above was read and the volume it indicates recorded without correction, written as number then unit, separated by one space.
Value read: 48.8 gal
